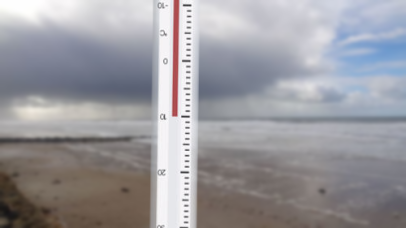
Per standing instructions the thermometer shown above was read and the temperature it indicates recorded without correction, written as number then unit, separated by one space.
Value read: 10 °C
